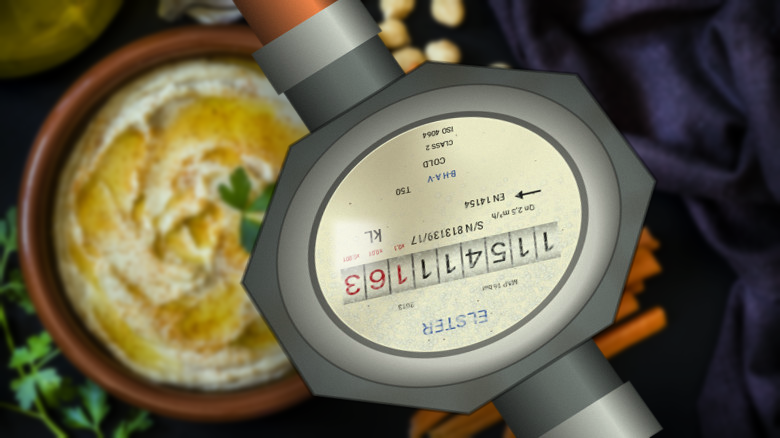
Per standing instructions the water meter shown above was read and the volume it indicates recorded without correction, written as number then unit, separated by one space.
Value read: 115411.163 kL
